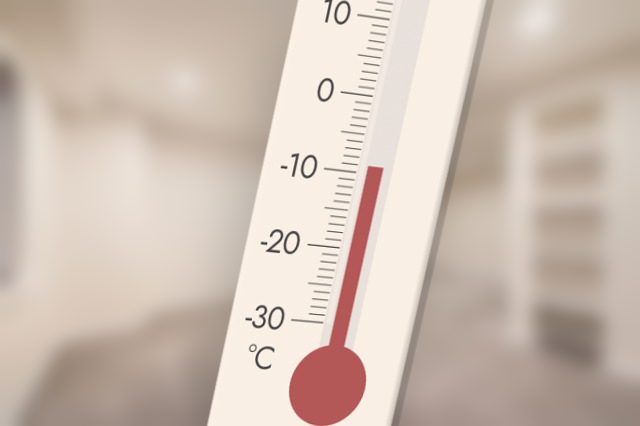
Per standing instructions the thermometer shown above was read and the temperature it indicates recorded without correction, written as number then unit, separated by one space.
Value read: -9 °C
